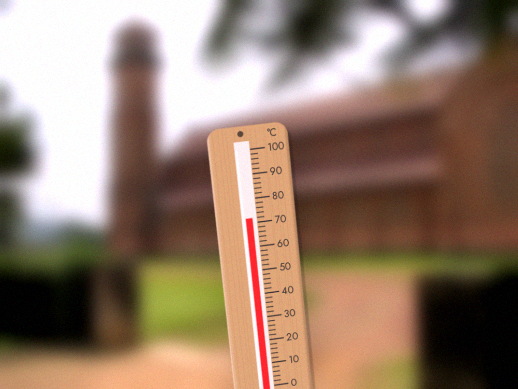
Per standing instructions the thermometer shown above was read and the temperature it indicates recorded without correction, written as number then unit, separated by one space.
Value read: 72 °C
